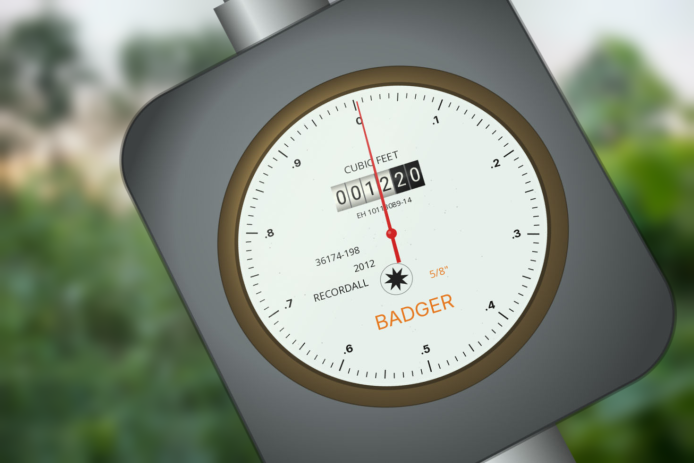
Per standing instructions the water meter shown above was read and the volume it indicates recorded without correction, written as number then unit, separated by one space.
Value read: 1220.00 ft³
